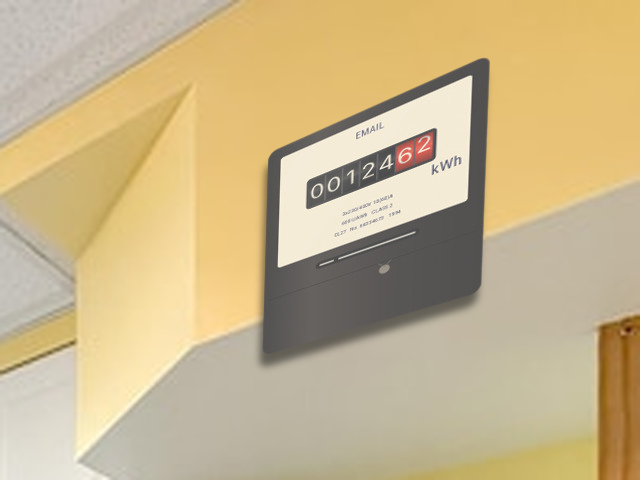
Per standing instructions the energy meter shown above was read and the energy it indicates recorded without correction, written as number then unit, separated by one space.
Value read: 124.62 kWh
